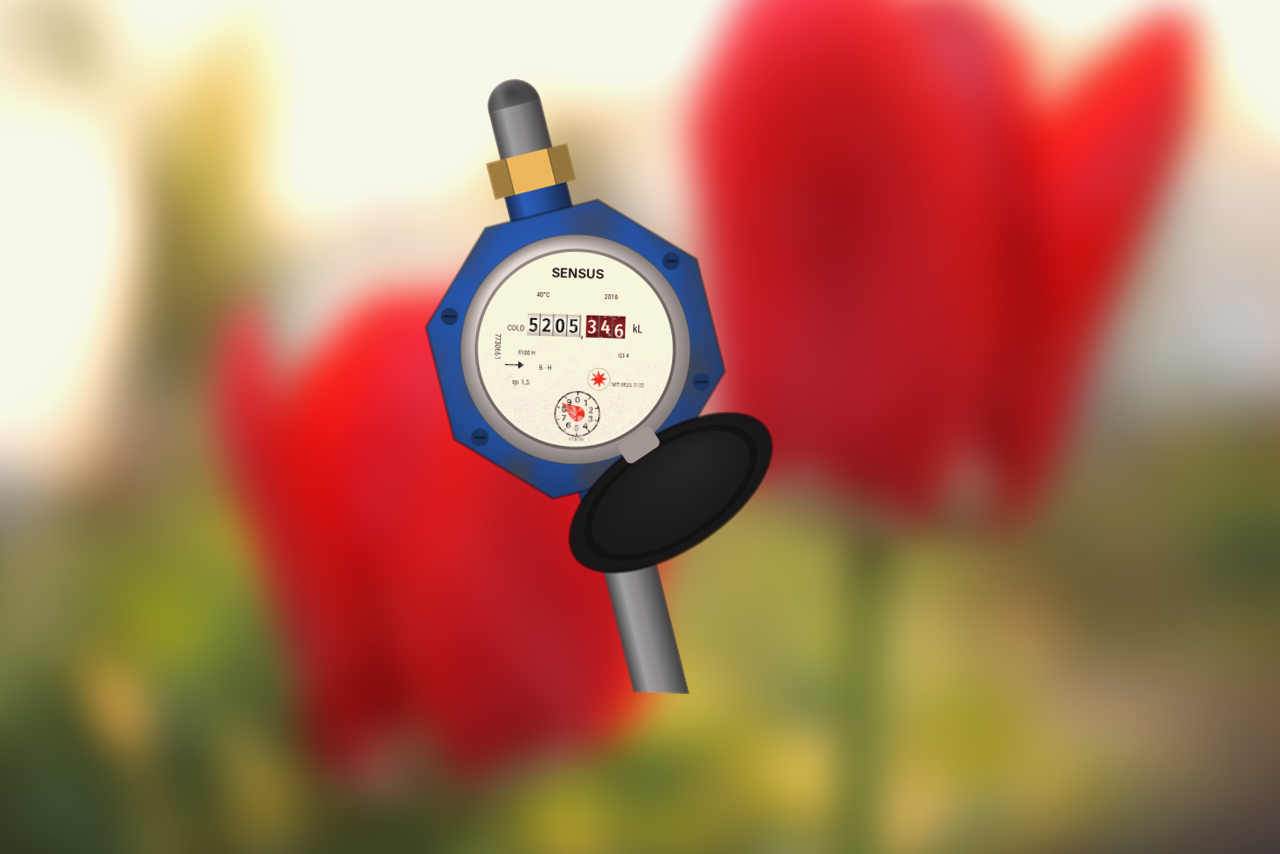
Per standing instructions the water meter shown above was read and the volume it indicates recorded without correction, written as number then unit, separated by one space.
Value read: 5205.3458 kL
